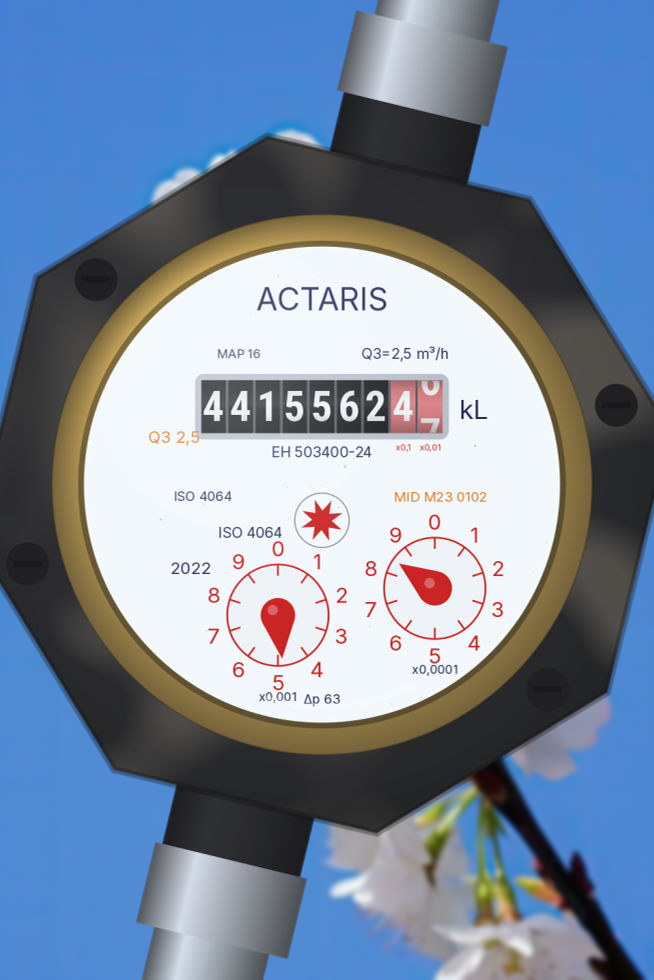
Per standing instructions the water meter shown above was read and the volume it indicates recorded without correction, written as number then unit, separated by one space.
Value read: 4415562.4648 kL
